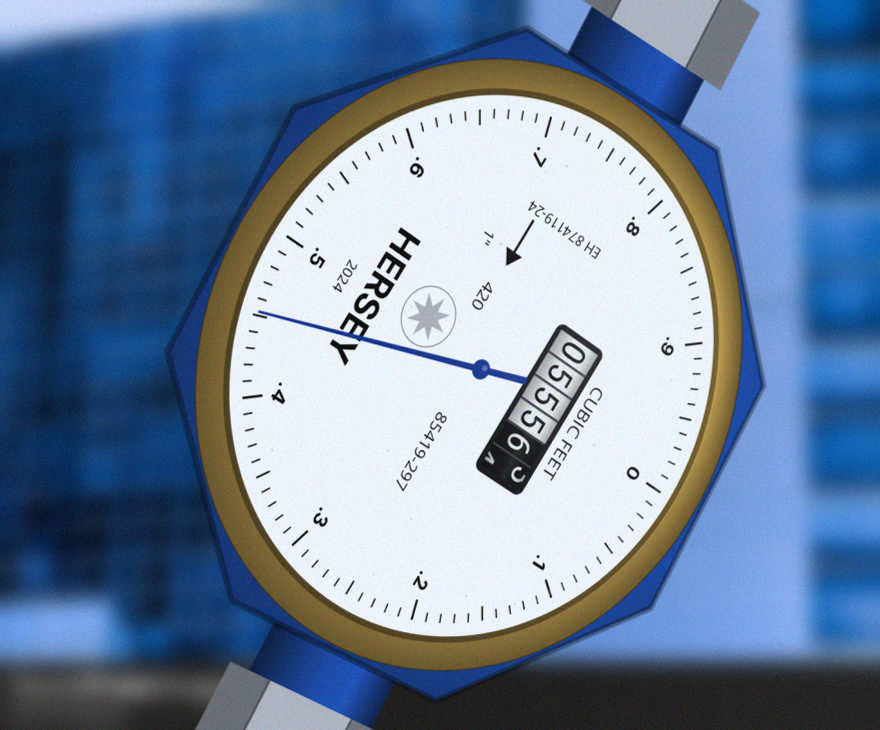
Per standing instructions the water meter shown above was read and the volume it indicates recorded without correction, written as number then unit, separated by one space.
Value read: 55563.45 ft³
